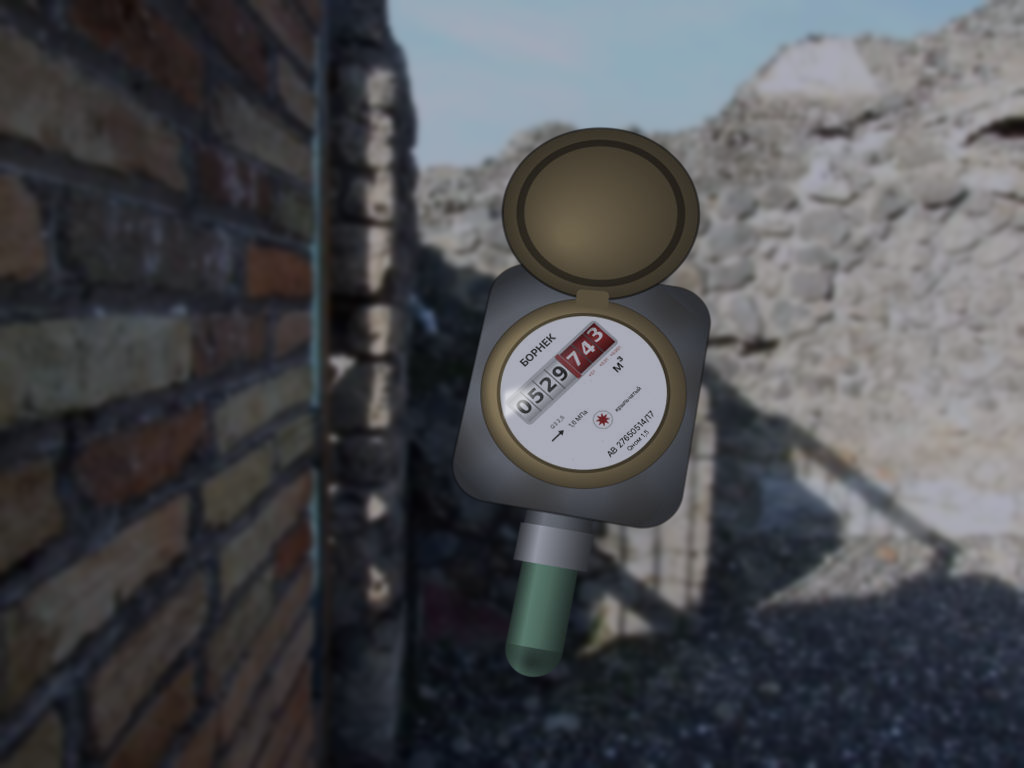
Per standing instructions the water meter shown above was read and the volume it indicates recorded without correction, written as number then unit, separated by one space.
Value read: 529.743 m³
